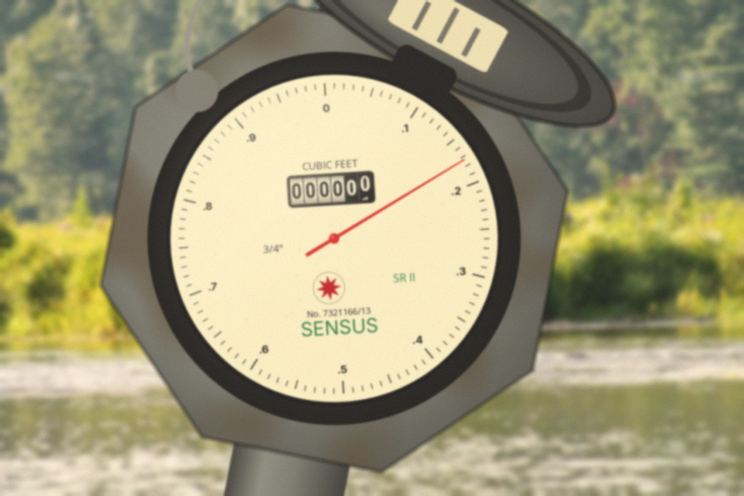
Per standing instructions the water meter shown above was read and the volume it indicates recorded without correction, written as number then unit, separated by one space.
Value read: 0.17 ft³
